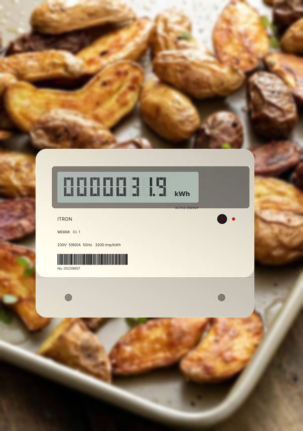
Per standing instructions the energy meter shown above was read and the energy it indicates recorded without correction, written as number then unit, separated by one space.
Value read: 31.9 kWh
